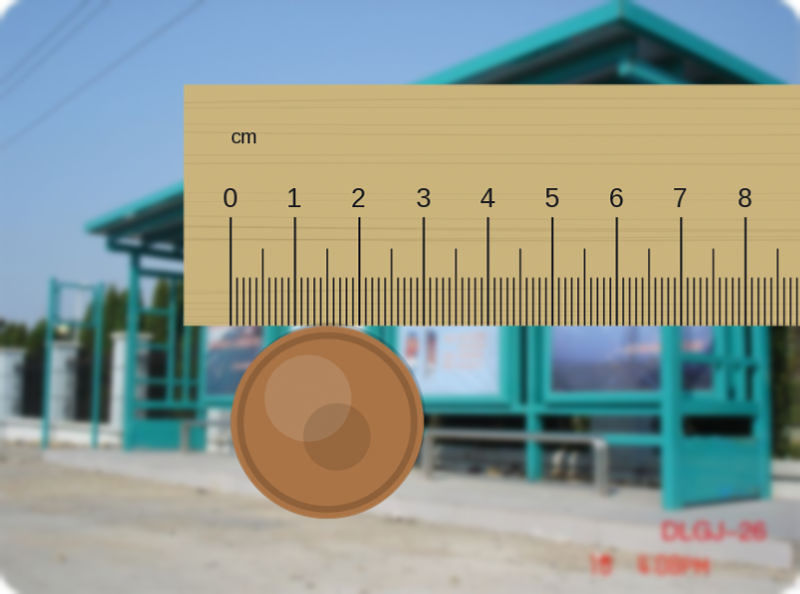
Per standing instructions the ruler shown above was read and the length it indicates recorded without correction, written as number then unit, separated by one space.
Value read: 3 cm
